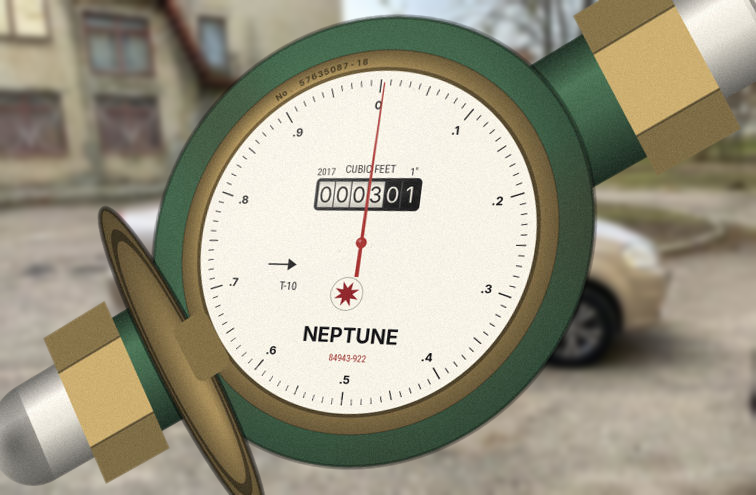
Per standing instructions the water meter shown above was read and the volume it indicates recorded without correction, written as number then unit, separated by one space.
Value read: 301.00 ft³
